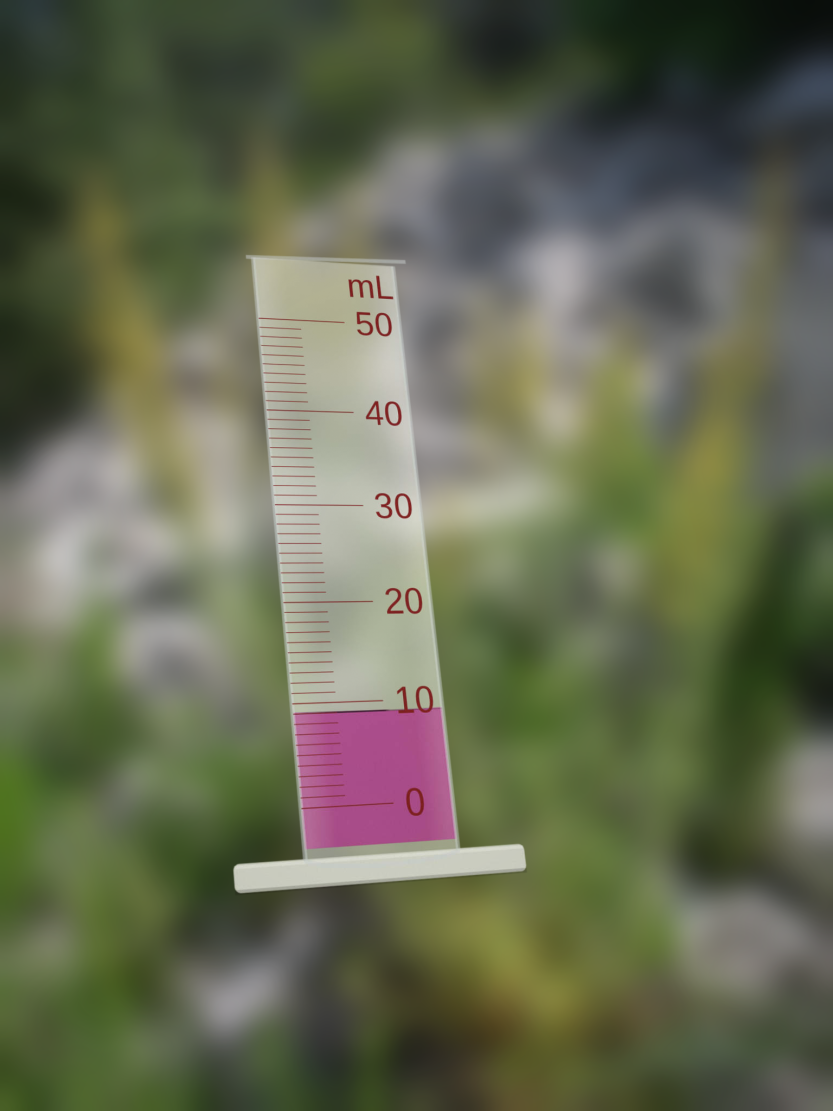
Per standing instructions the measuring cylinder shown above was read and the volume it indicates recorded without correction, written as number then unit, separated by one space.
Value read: 9 mL
